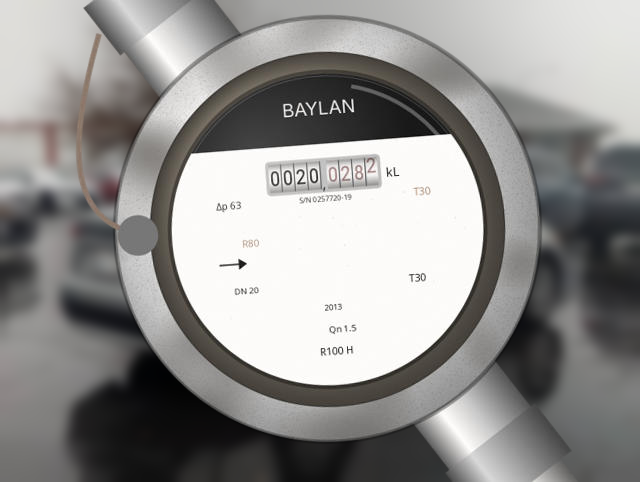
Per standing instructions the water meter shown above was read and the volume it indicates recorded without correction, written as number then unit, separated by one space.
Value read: 20.0282 kL
